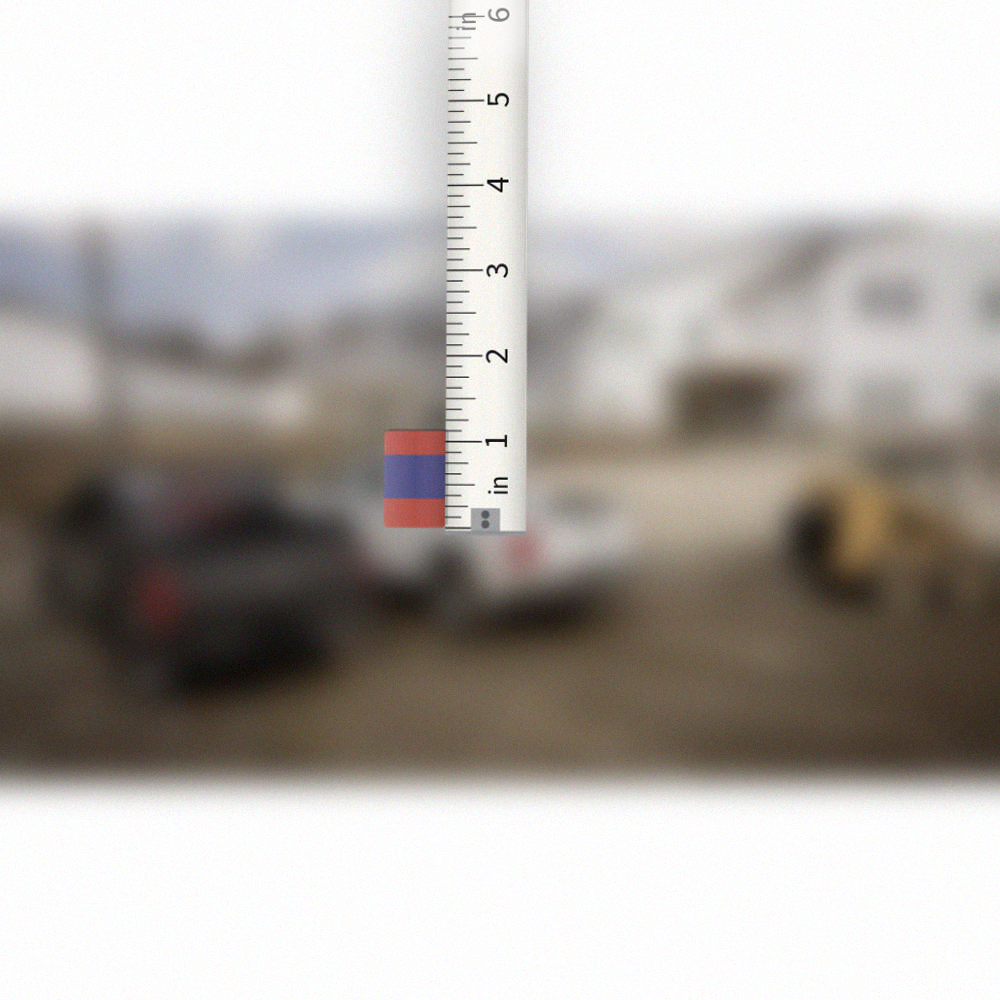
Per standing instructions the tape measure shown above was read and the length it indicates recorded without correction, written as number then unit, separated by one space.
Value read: 1.125 in
